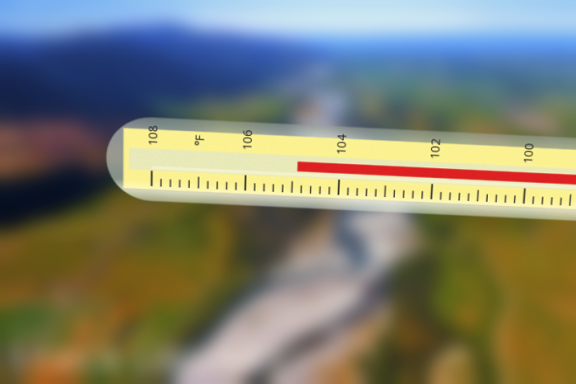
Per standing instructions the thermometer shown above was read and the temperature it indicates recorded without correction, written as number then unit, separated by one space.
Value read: 104.9 °F
